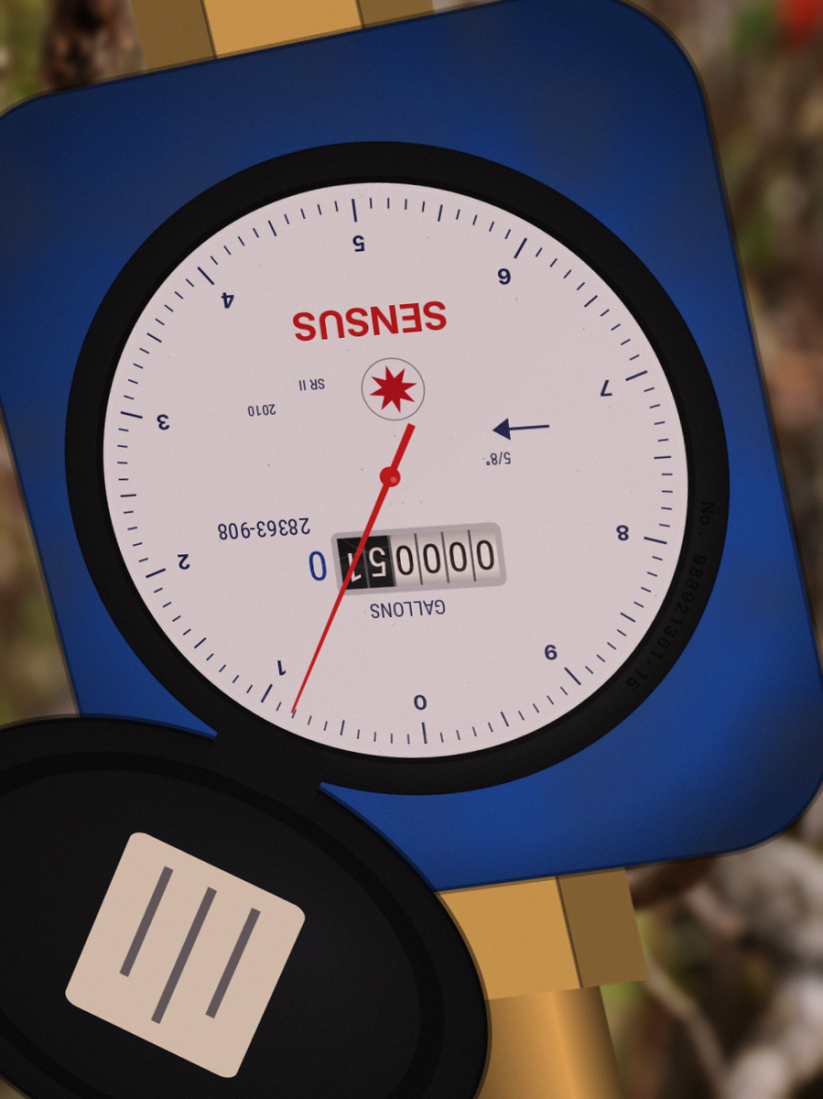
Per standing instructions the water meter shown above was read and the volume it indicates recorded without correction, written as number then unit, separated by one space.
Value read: 510.8 gal
